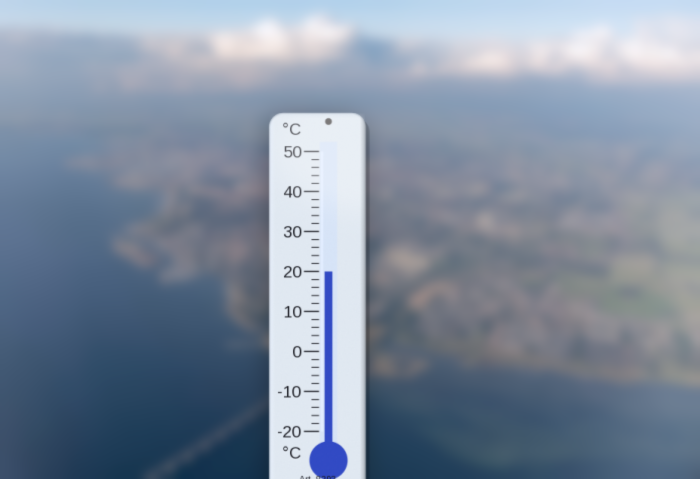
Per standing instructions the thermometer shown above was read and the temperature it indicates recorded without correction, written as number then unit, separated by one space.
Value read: 20 °C
